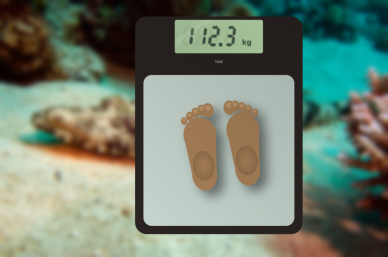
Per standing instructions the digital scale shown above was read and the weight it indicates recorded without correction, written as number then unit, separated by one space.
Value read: 112.3 kg
